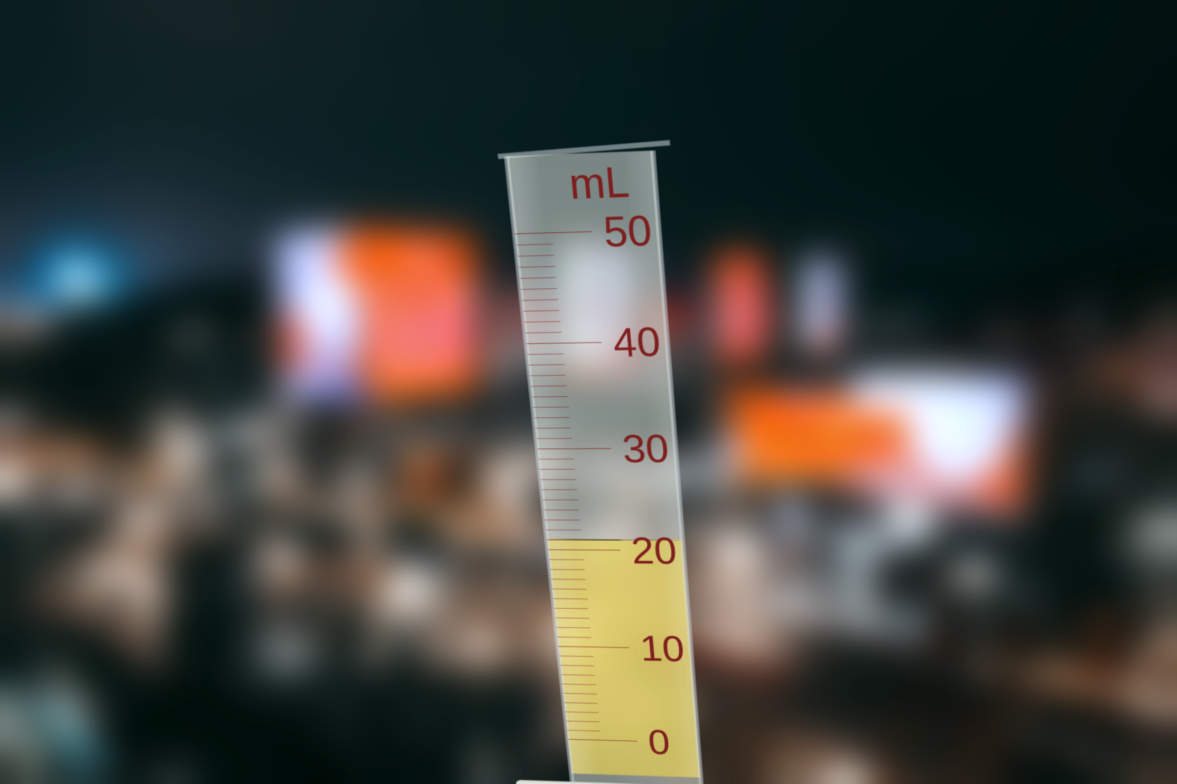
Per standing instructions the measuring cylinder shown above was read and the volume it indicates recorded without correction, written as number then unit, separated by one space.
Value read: 21 mL
